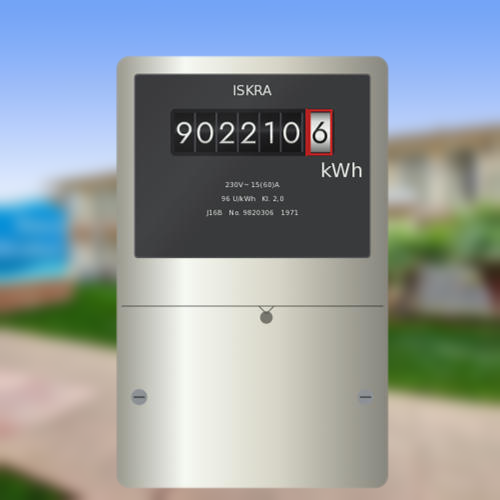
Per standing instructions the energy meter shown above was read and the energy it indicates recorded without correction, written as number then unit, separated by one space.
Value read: 902210.6 kWh
